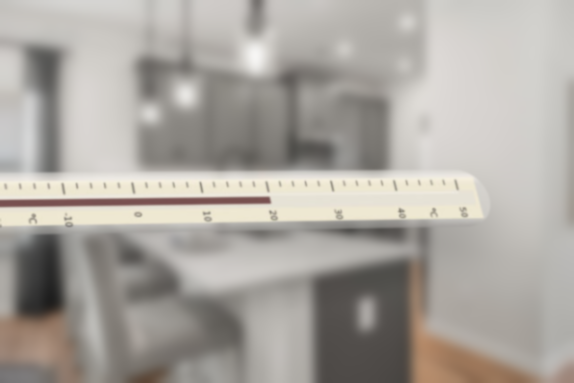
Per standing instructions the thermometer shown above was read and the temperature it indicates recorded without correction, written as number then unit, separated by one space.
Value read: 20 °C
